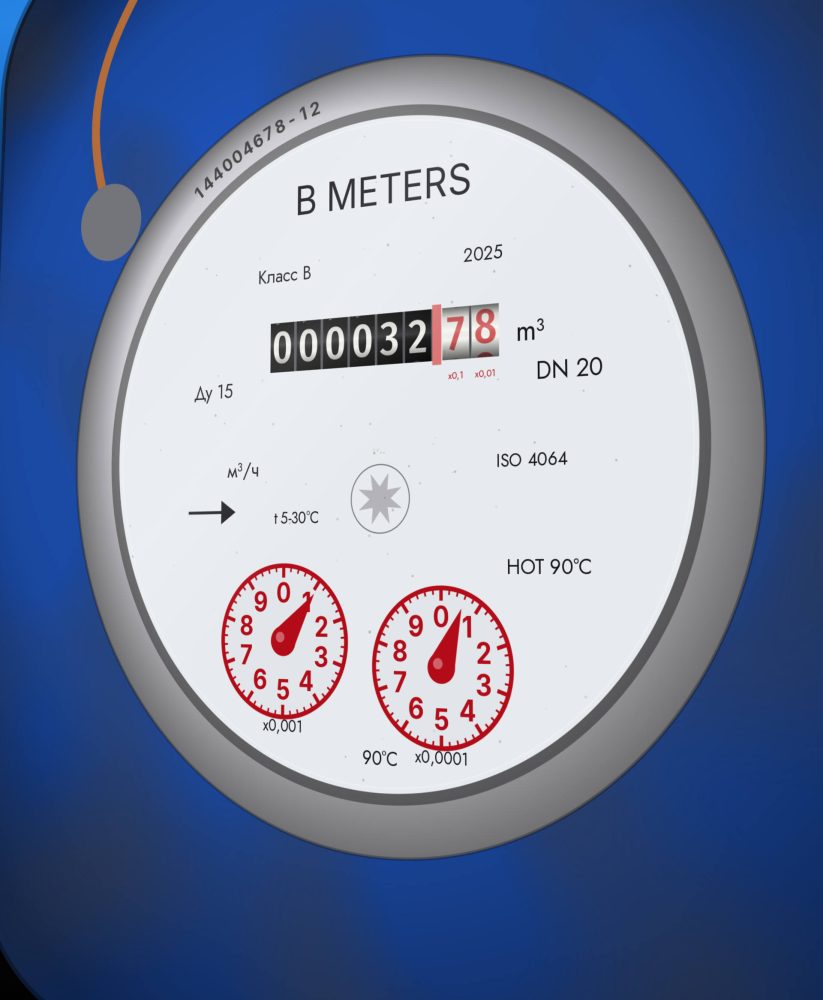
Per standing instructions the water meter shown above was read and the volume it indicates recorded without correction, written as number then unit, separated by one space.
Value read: 32.7810 m³
